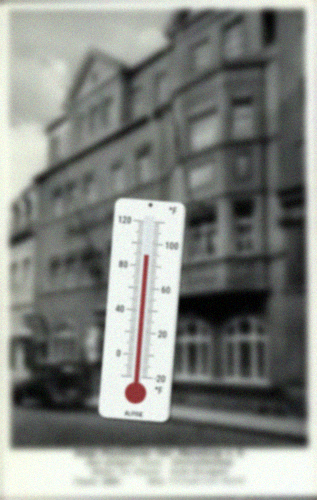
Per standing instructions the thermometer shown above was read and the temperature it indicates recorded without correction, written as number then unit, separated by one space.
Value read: 90 °F
